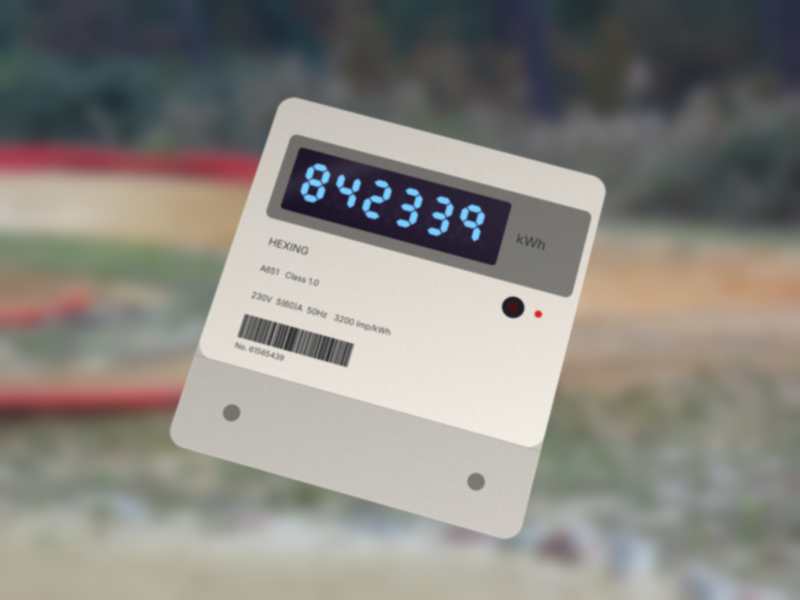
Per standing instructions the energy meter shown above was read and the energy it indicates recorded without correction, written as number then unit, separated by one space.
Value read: 842339 kWh
